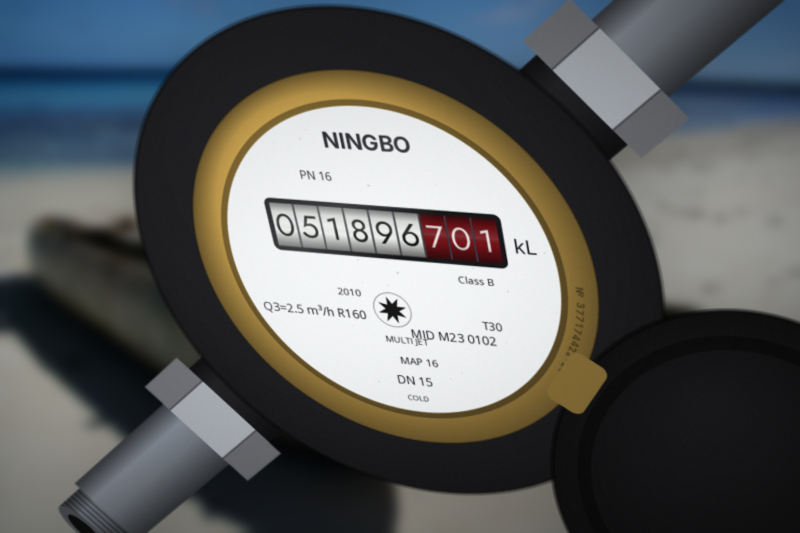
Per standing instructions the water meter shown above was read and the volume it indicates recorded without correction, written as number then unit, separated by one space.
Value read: 51896.701 kL
